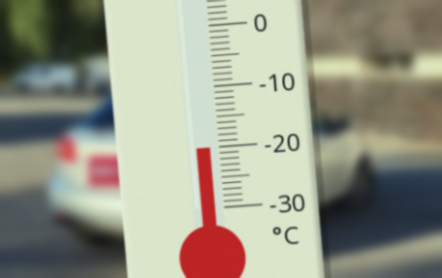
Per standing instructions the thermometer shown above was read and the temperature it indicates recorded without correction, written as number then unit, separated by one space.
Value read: -20 °C
